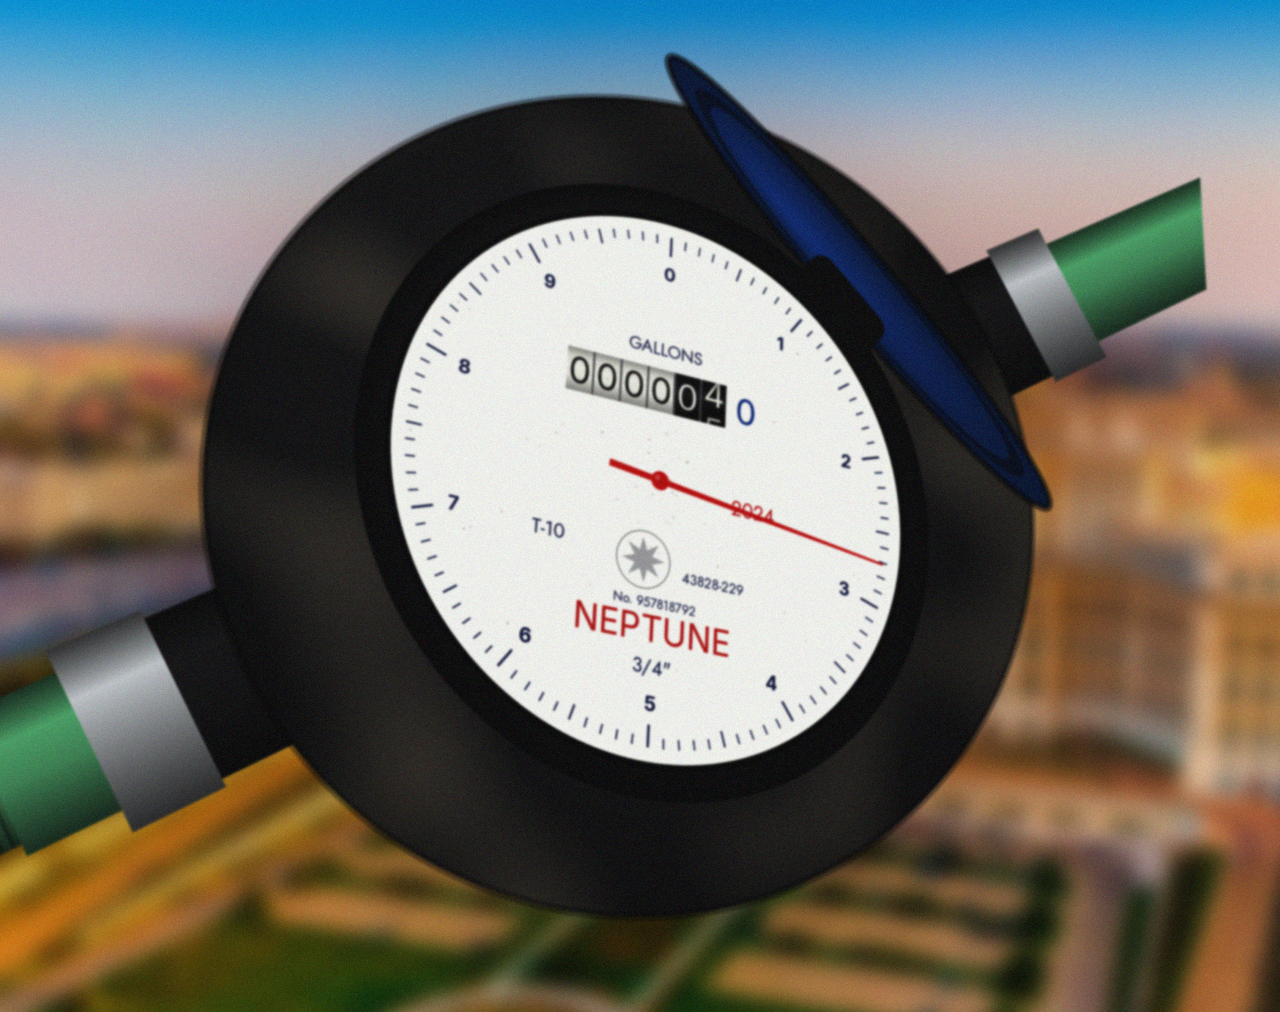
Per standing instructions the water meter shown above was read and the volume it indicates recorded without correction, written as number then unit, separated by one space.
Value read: 42.7 gal
